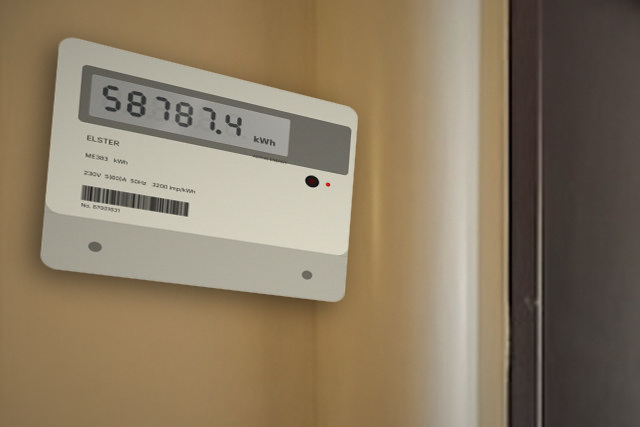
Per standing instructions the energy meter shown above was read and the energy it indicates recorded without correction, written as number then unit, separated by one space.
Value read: 58787.4 kWh
